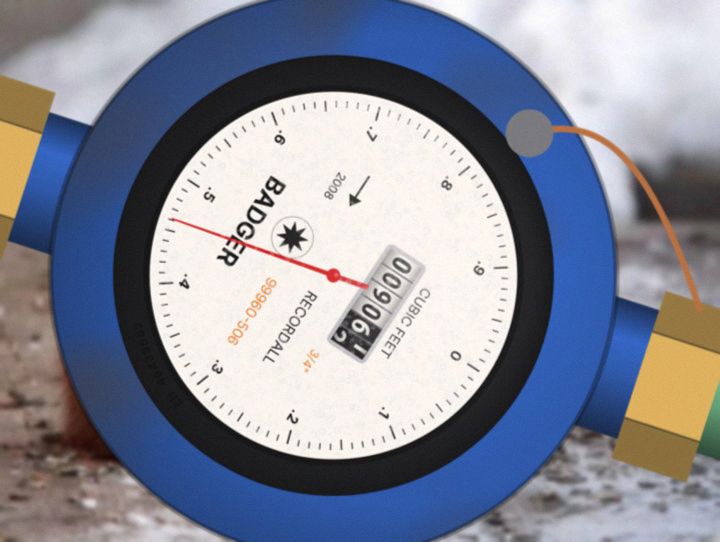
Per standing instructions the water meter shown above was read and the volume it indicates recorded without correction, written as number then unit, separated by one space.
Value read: 9061.46 ft³
